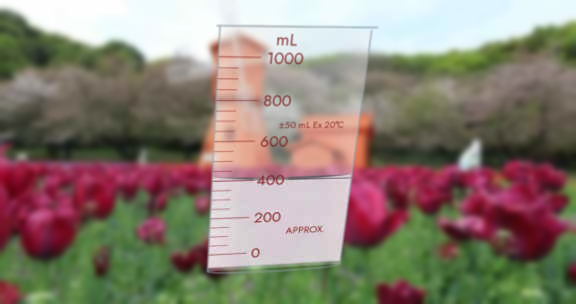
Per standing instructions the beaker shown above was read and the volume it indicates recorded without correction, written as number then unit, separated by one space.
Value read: 400 mL
